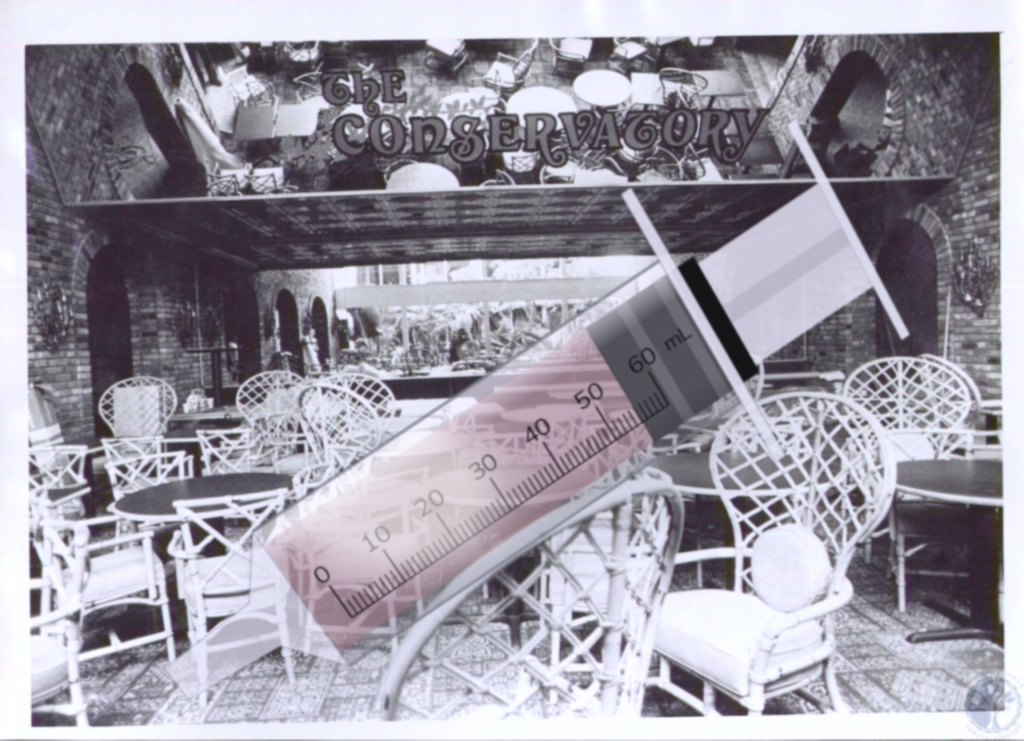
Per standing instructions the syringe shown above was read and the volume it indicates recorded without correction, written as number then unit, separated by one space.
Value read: 55 mL
